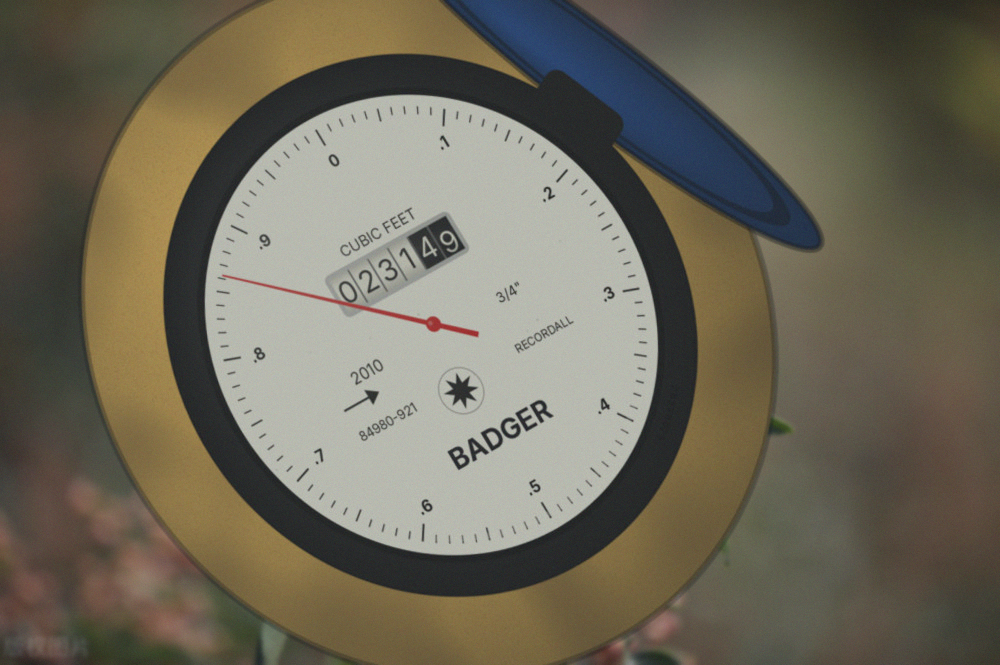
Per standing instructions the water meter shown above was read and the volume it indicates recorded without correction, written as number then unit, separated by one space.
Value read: 23148.86 ft³
